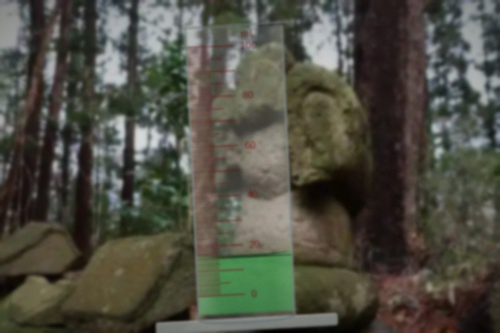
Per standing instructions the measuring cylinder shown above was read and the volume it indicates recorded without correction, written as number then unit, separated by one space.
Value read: 15 mL
